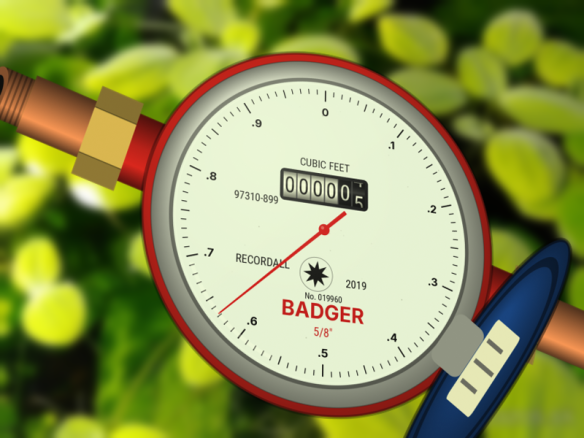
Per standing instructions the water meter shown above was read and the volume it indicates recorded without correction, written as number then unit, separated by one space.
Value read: 4.63 ft³
